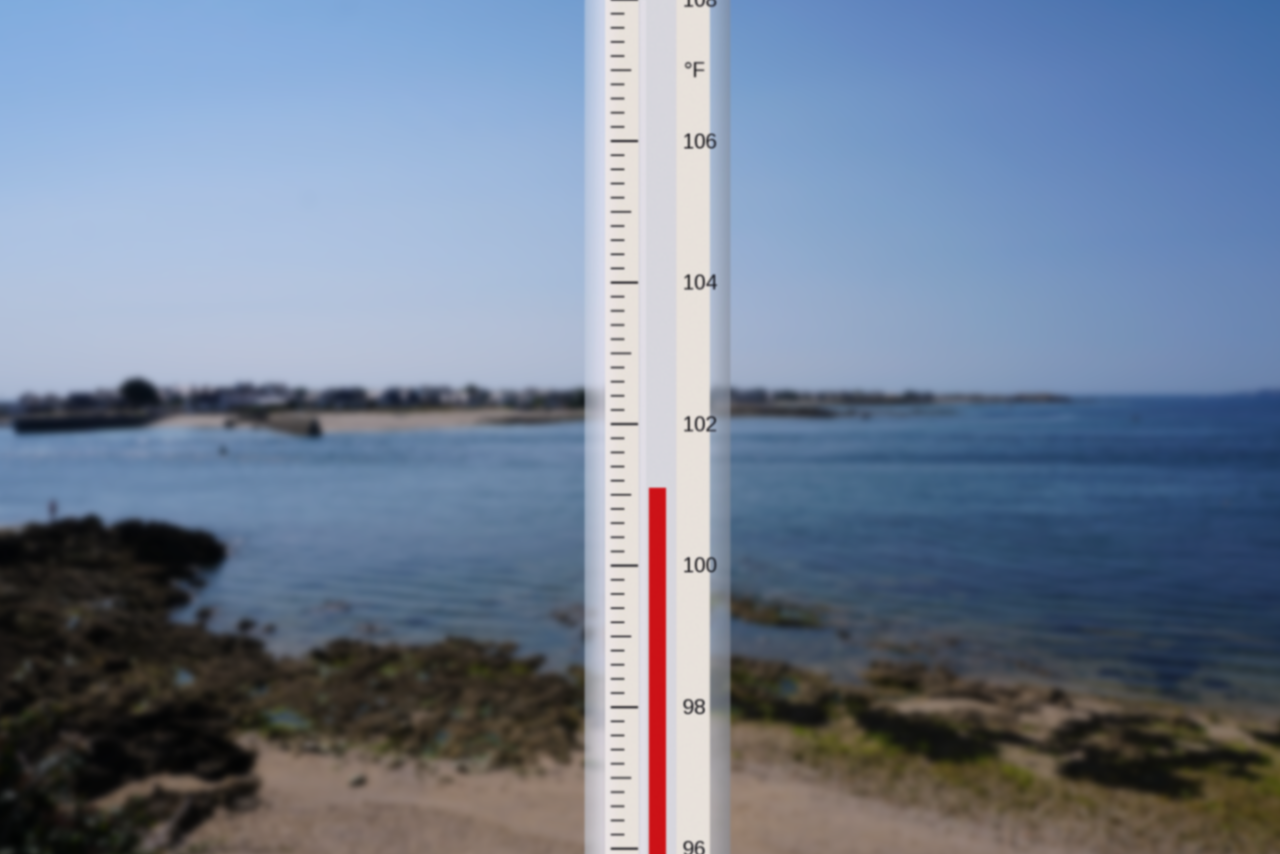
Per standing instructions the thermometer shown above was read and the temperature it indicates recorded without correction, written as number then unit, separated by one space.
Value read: 101.1 °F
